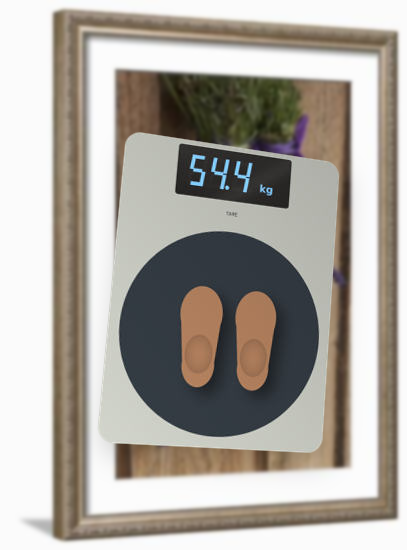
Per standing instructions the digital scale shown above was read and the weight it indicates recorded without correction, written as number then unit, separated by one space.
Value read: 54.4 kg
